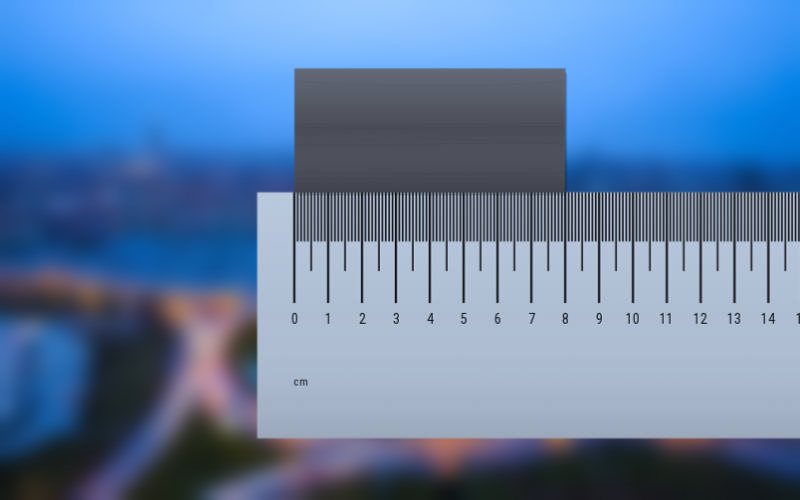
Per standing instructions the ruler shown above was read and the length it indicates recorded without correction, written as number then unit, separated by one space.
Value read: 8 cm
